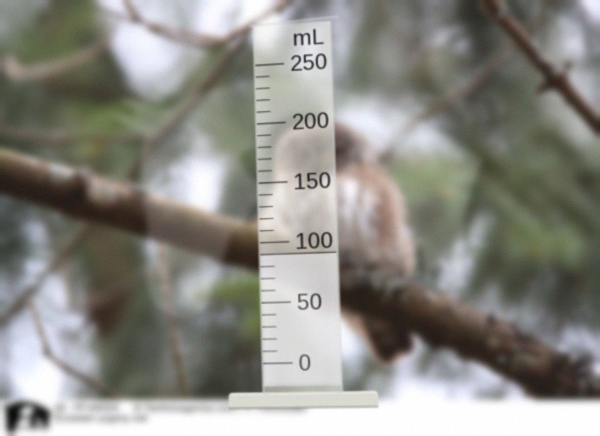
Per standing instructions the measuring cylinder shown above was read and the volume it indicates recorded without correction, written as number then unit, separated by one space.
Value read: 90 mL
